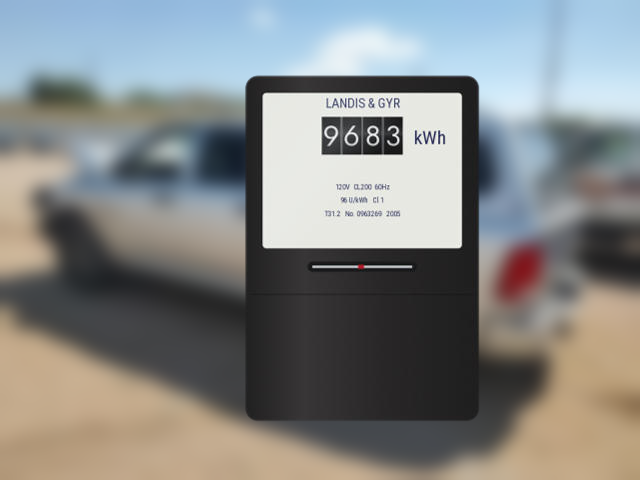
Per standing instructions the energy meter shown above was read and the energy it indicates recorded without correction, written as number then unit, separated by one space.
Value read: 9683 kWh
